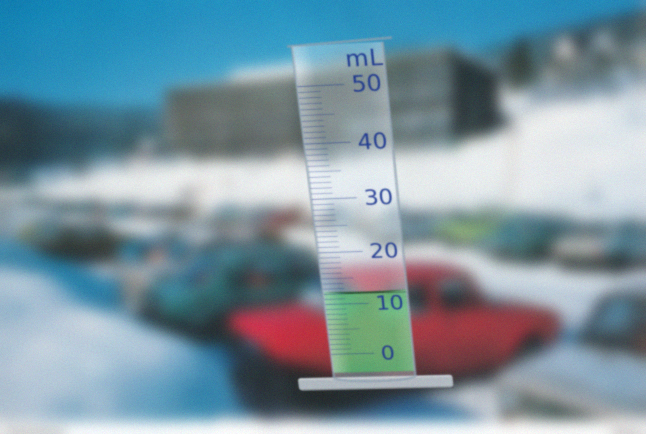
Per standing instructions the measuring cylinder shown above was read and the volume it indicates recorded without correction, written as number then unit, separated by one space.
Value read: 12 mL
